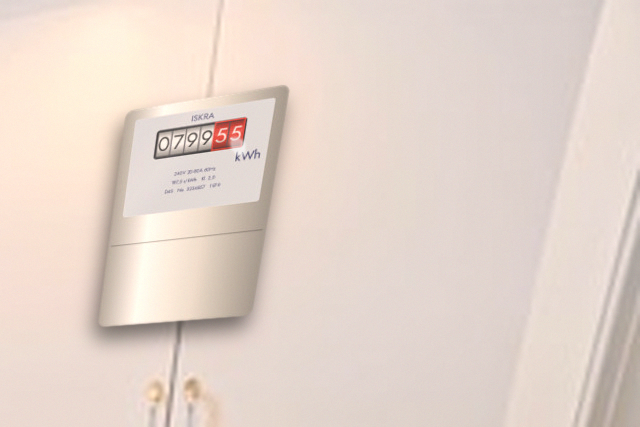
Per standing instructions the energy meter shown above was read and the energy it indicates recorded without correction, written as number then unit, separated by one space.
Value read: 799.55 kWh
